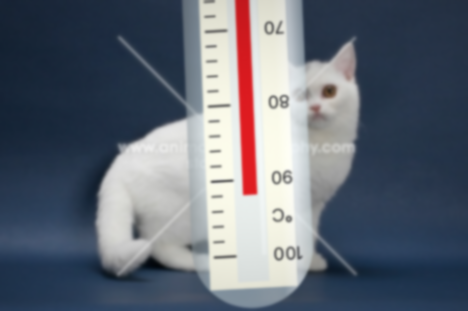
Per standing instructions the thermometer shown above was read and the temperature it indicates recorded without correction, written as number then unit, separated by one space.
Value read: 92 °C
